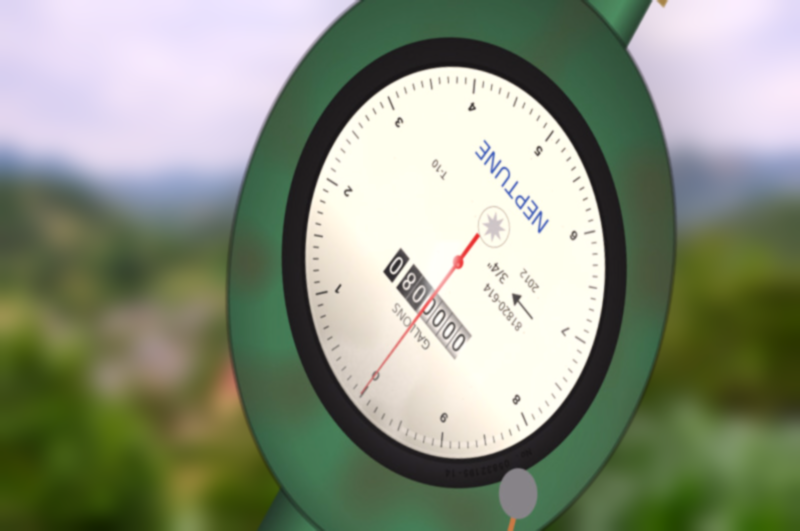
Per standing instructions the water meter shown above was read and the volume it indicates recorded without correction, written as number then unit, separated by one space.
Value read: 80.0 gal
